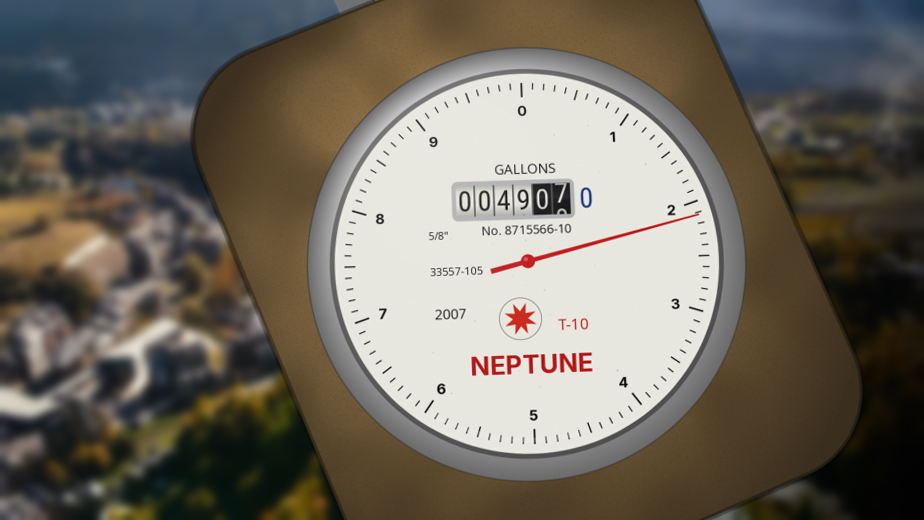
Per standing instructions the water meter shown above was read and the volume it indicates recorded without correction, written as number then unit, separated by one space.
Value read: 49072.1 gal
